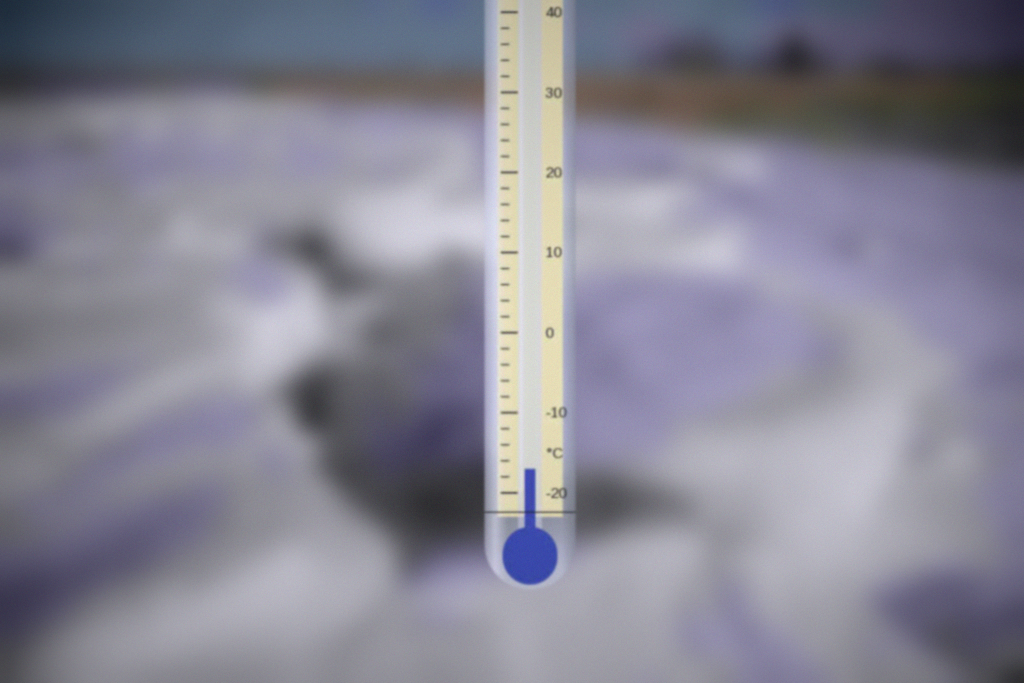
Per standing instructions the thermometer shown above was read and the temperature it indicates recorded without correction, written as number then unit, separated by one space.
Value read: -17 °C
